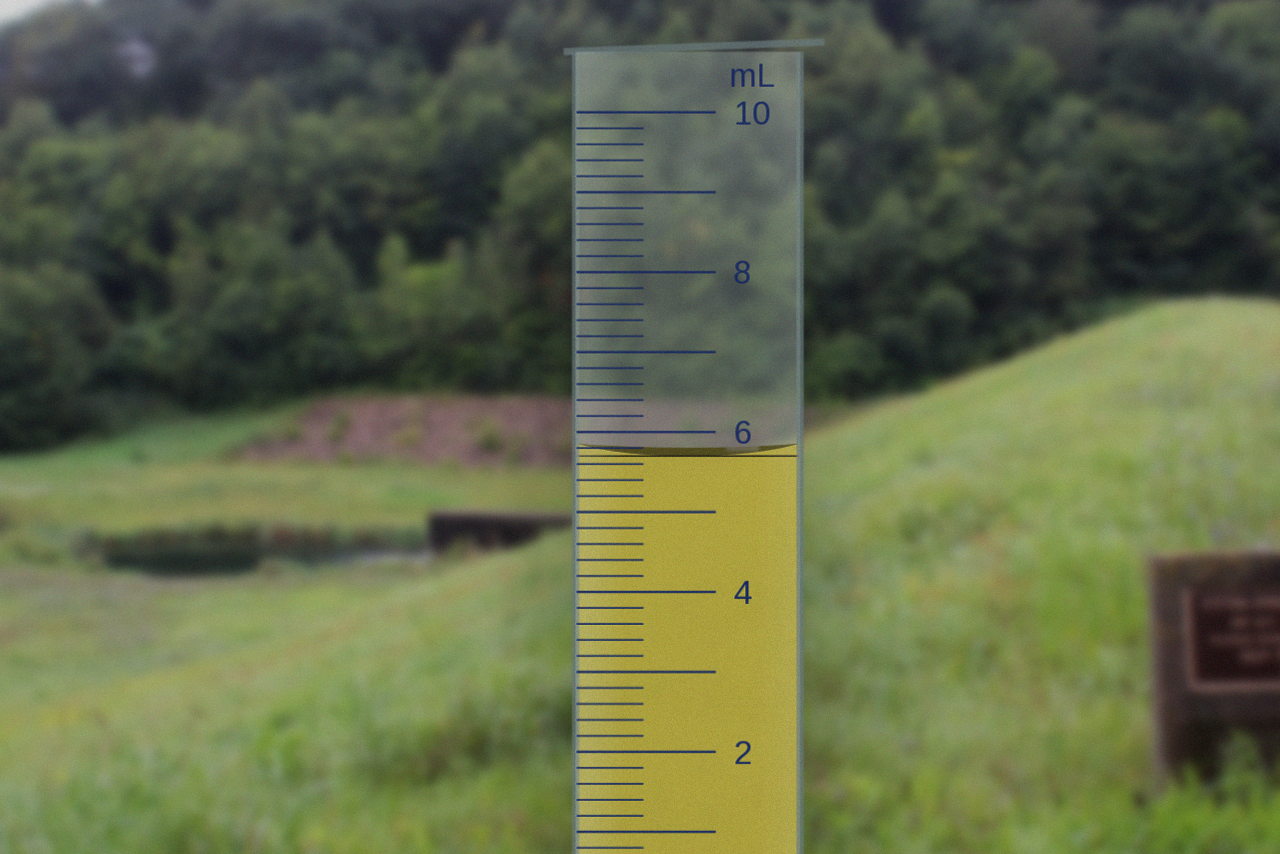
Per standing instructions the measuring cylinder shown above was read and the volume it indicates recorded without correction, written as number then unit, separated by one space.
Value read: 5.7 mL
